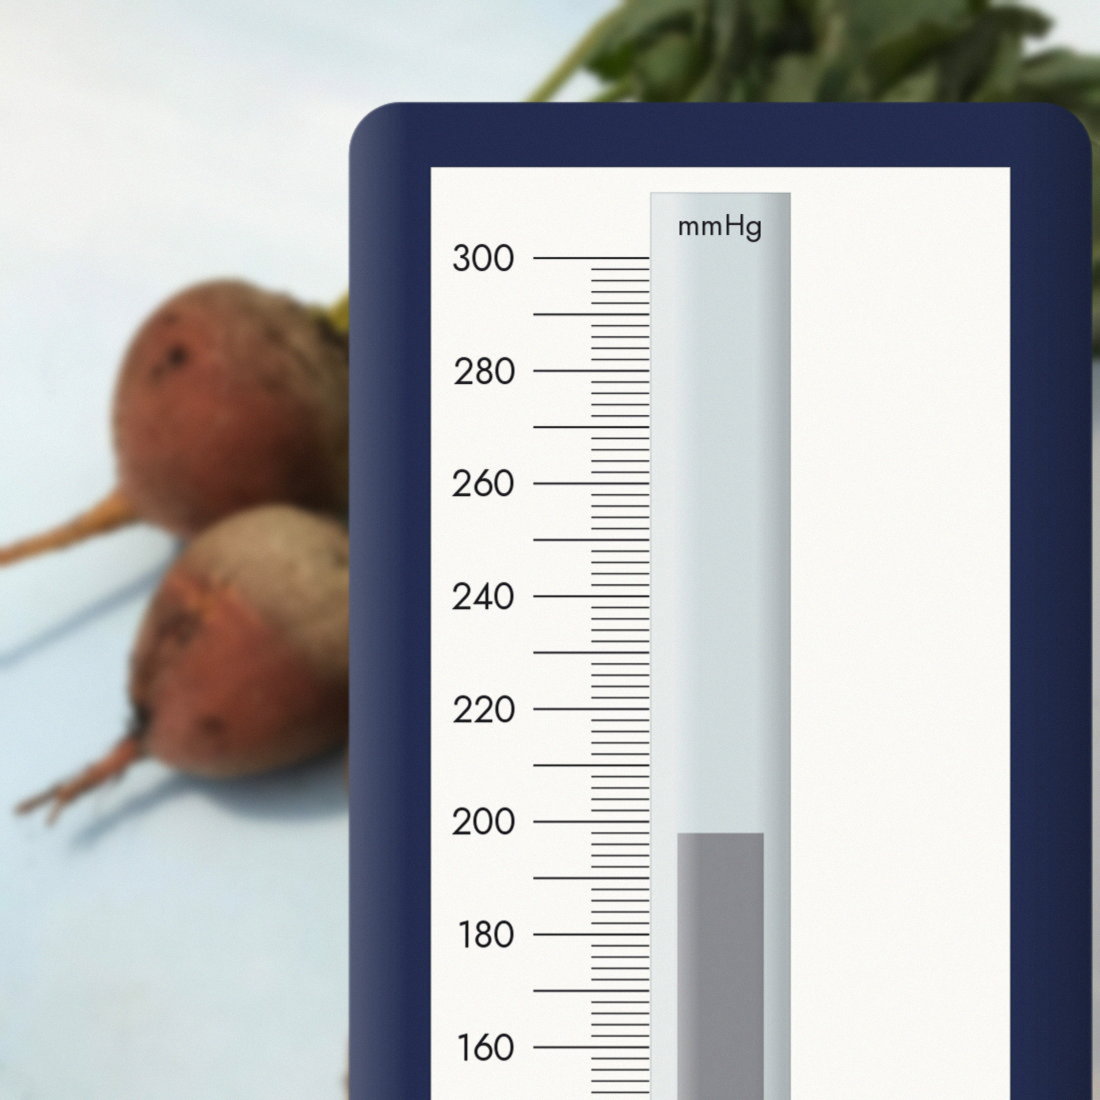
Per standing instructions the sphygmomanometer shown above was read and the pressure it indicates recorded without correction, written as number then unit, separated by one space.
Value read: 198 mmHg
